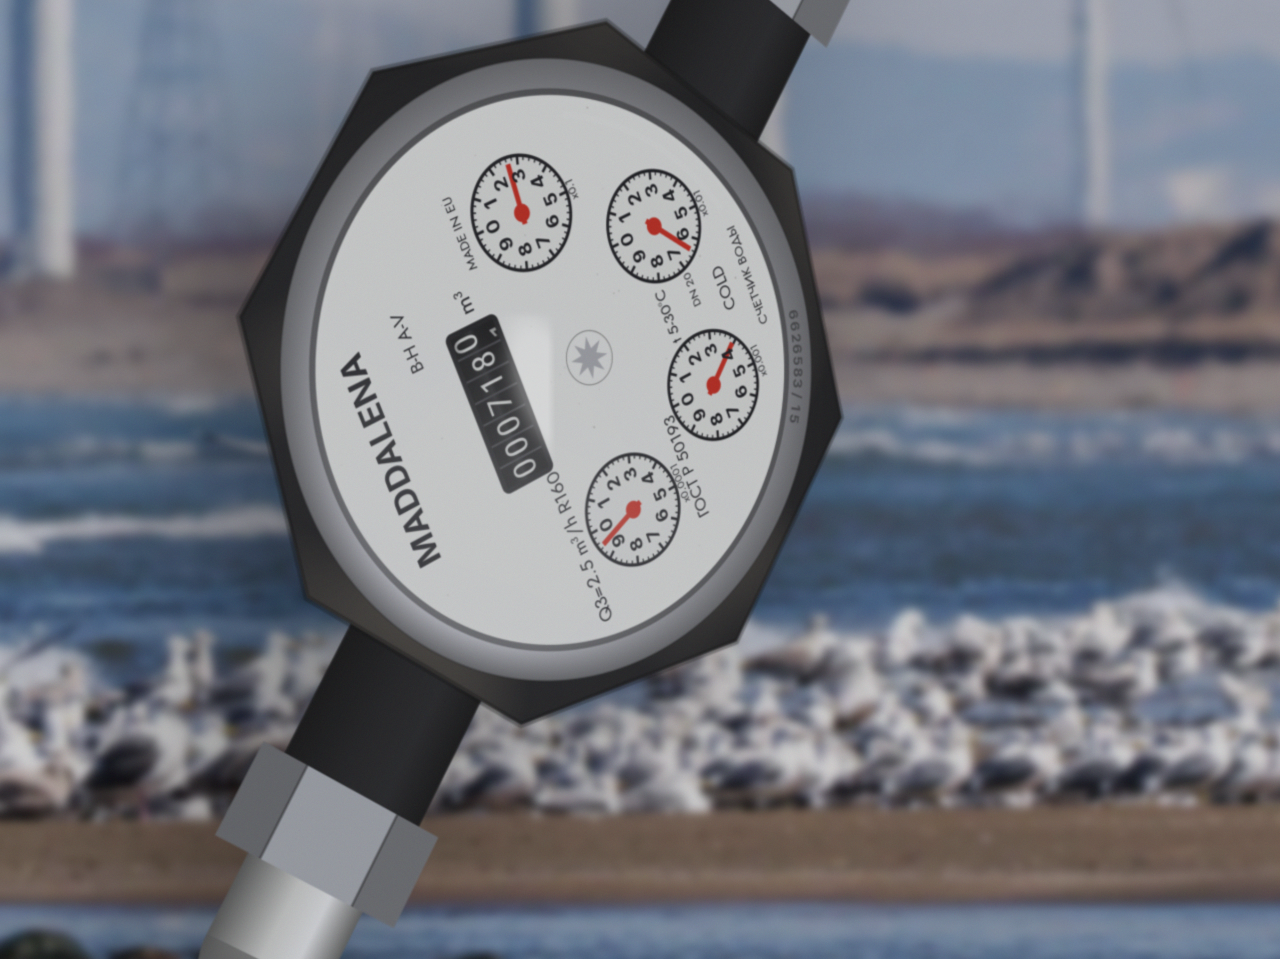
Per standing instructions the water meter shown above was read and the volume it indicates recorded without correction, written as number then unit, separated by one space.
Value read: 7180.2639 m³
